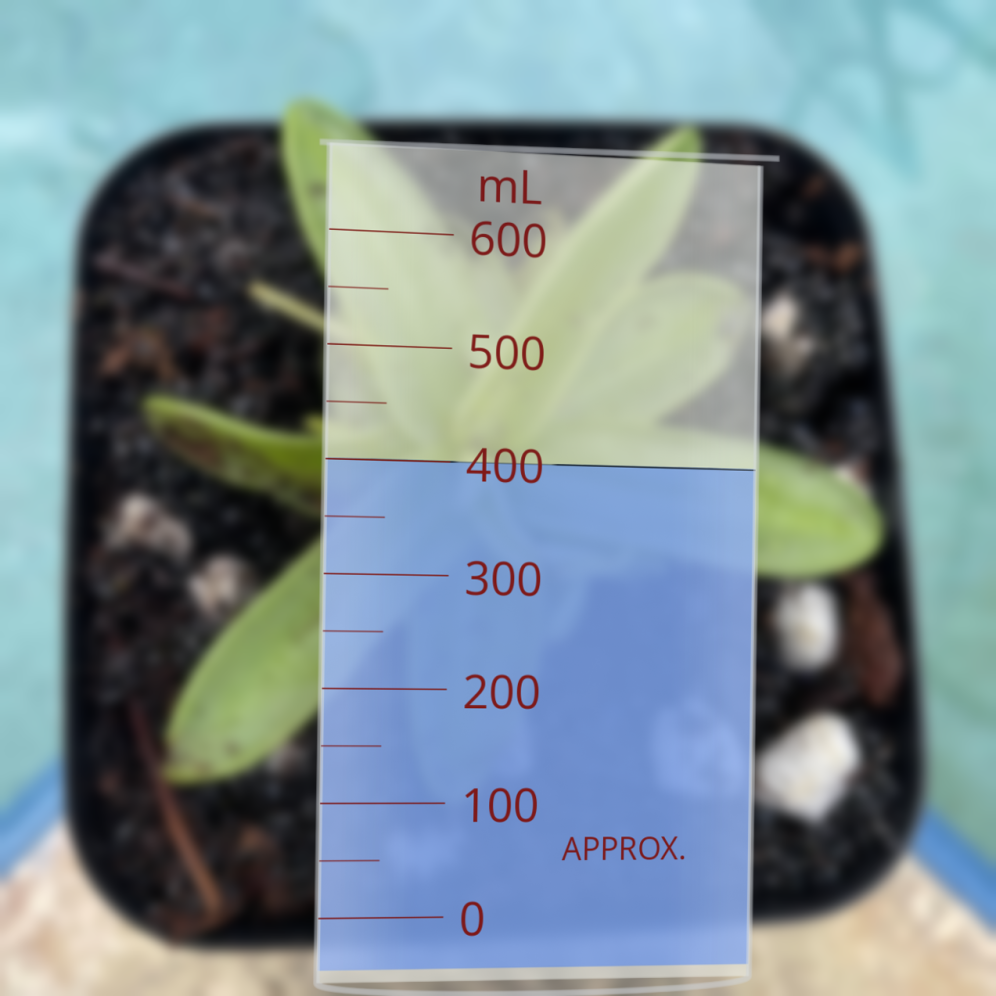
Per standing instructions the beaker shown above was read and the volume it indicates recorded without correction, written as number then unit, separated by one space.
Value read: 400 mL
